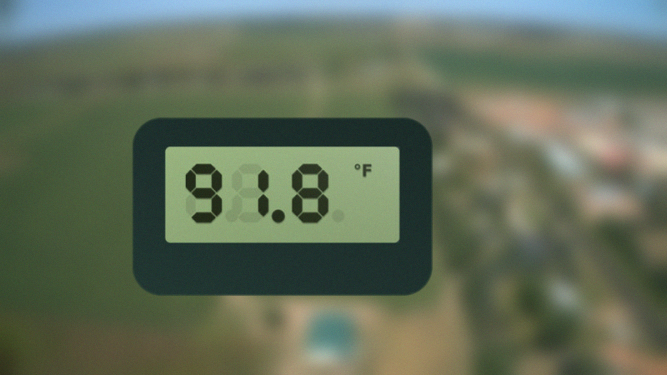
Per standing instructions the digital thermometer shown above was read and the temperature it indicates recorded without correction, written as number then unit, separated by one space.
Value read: 91.8 °F
